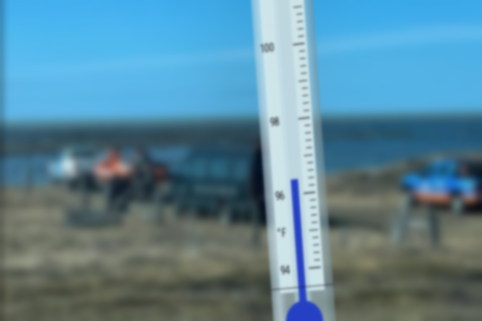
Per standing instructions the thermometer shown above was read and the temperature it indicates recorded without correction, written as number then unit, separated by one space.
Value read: 96.4 °F
